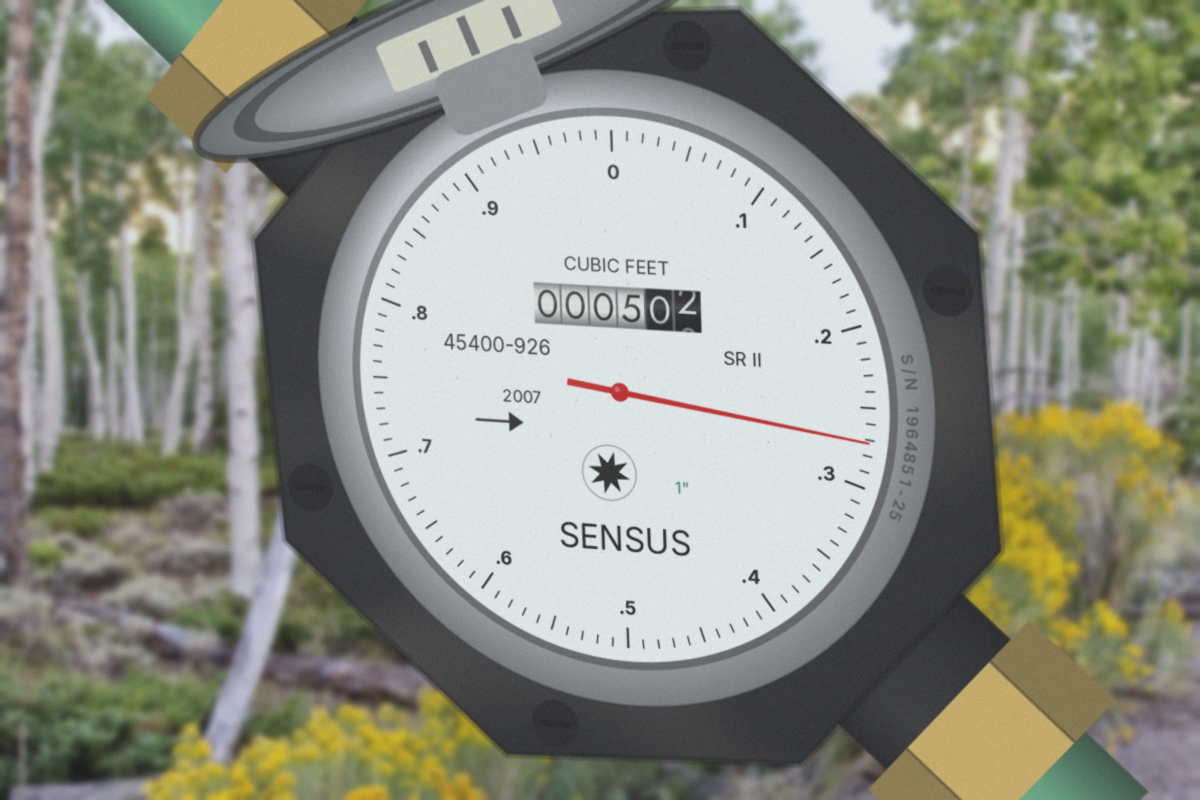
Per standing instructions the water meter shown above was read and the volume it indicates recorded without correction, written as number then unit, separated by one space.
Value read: 502.27 ft³
